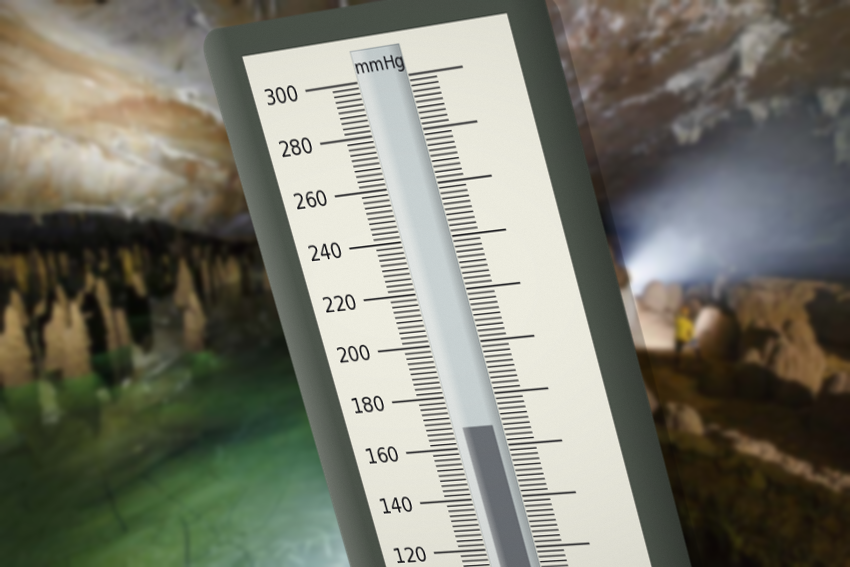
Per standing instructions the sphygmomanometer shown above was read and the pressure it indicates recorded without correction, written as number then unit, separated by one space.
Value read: 168 mmHg
